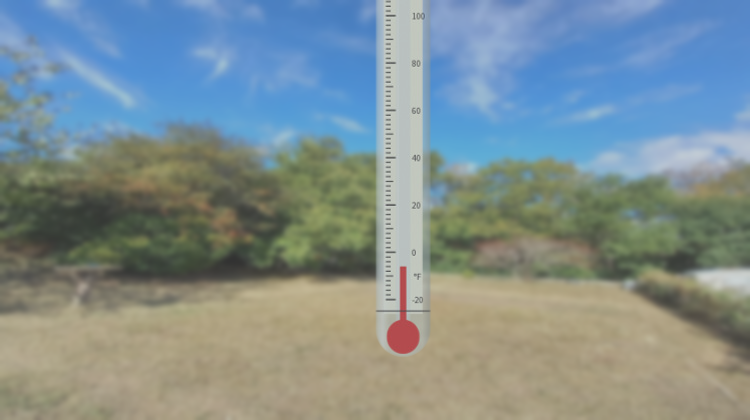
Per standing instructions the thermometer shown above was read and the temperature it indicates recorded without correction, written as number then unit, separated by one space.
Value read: -6 °F
